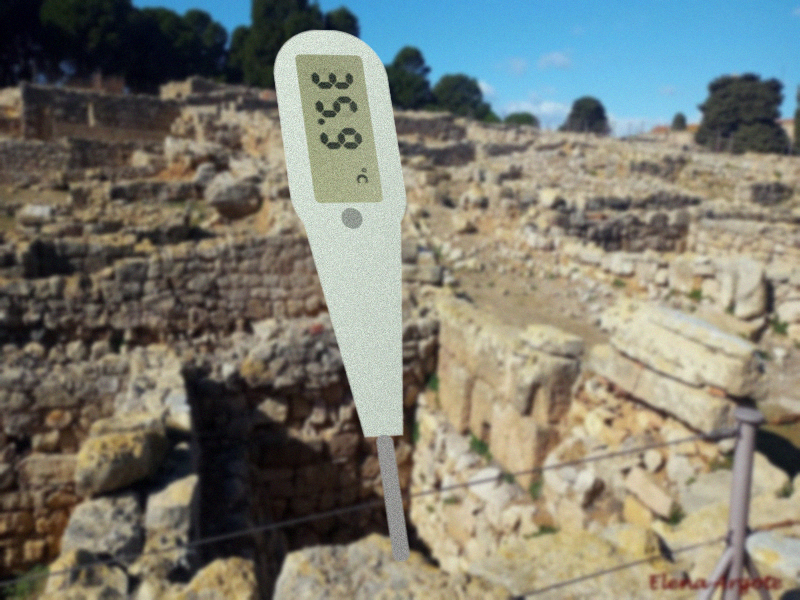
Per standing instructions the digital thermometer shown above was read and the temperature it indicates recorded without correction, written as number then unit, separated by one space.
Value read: 35.9 °C
